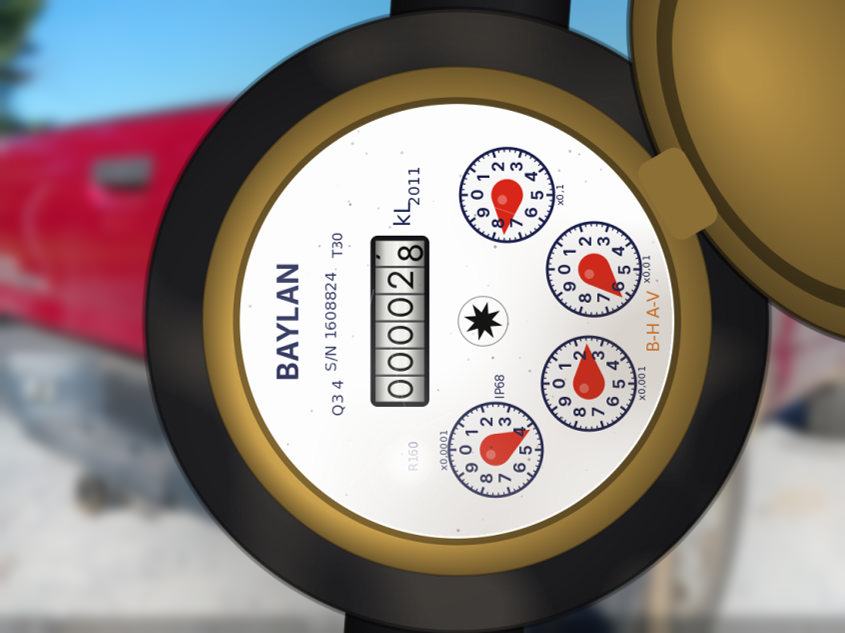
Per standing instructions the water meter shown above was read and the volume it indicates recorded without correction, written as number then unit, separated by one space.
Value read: 27.7624 kL
